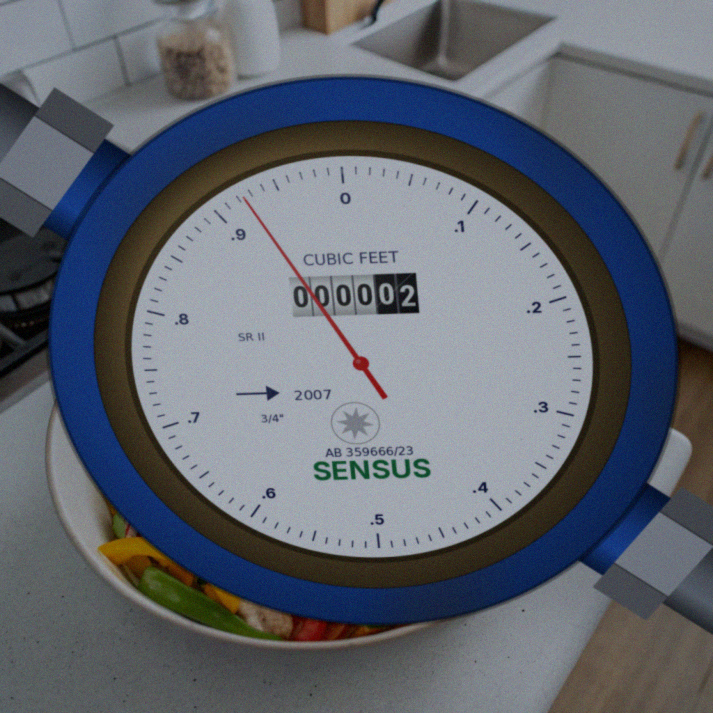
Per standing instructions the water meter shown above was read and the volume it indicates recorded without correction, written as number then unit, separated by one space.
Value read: 1.92 ft³
